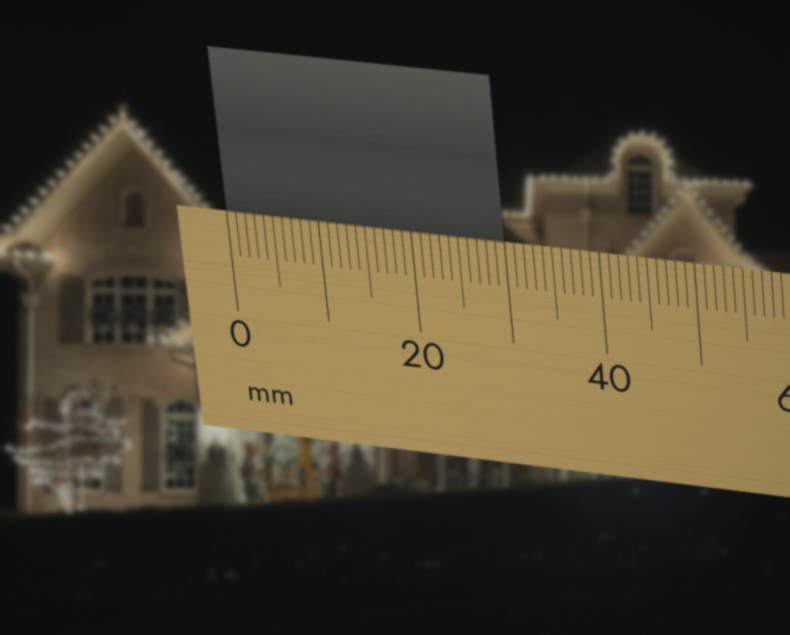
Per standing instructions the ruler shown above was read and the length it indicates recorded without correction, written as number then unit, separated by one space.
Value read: 30 mm
